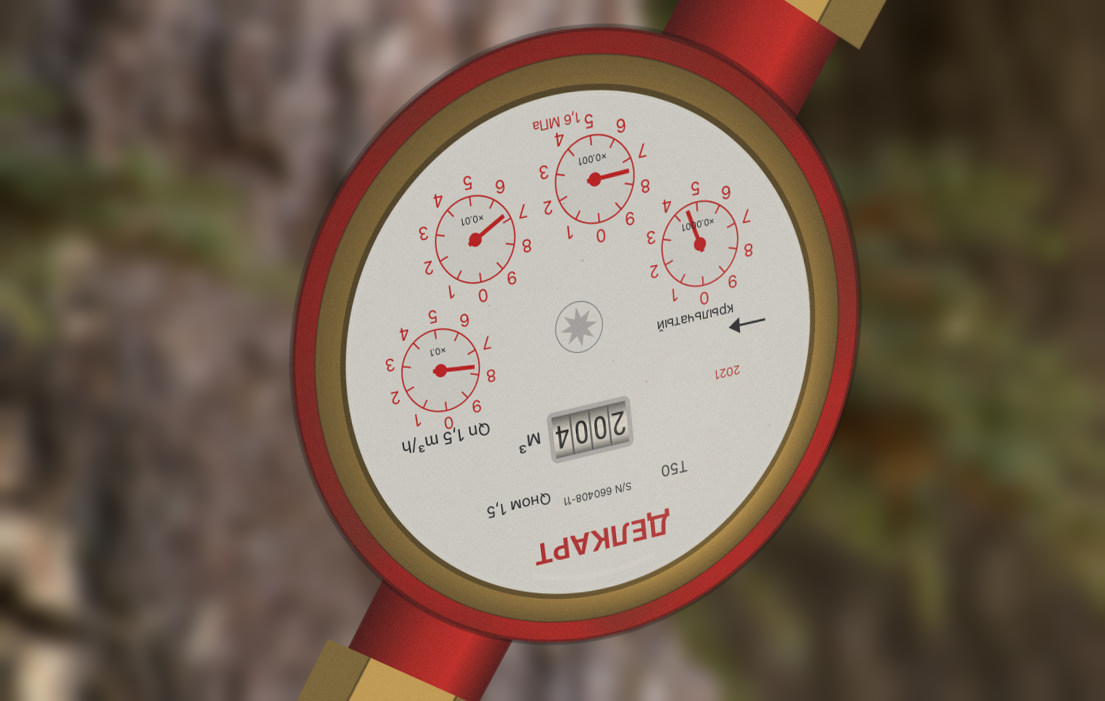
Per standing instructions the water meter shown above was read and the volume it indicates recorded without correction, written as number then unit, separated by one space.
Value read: 2004.7674 m³
